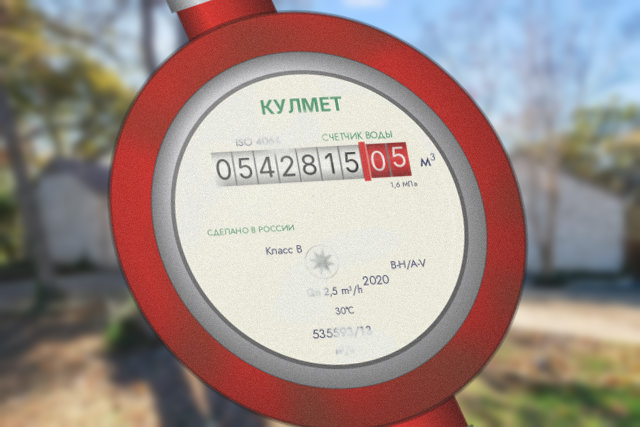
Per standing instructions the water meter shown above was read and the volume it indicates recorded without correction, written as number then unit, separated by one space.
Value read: 542815.05 m³
